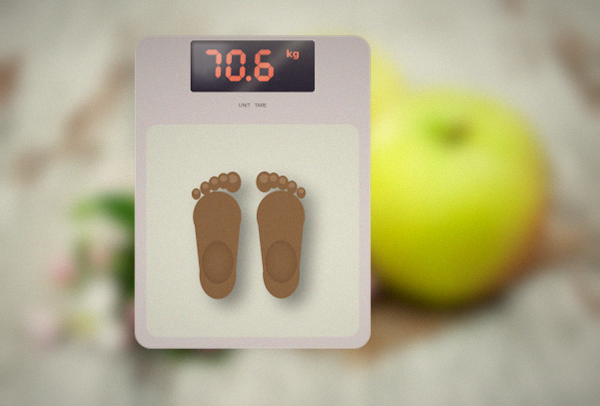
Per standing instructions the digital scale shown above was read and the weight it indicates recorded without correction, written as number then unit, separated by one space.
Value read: 70.6 kg
